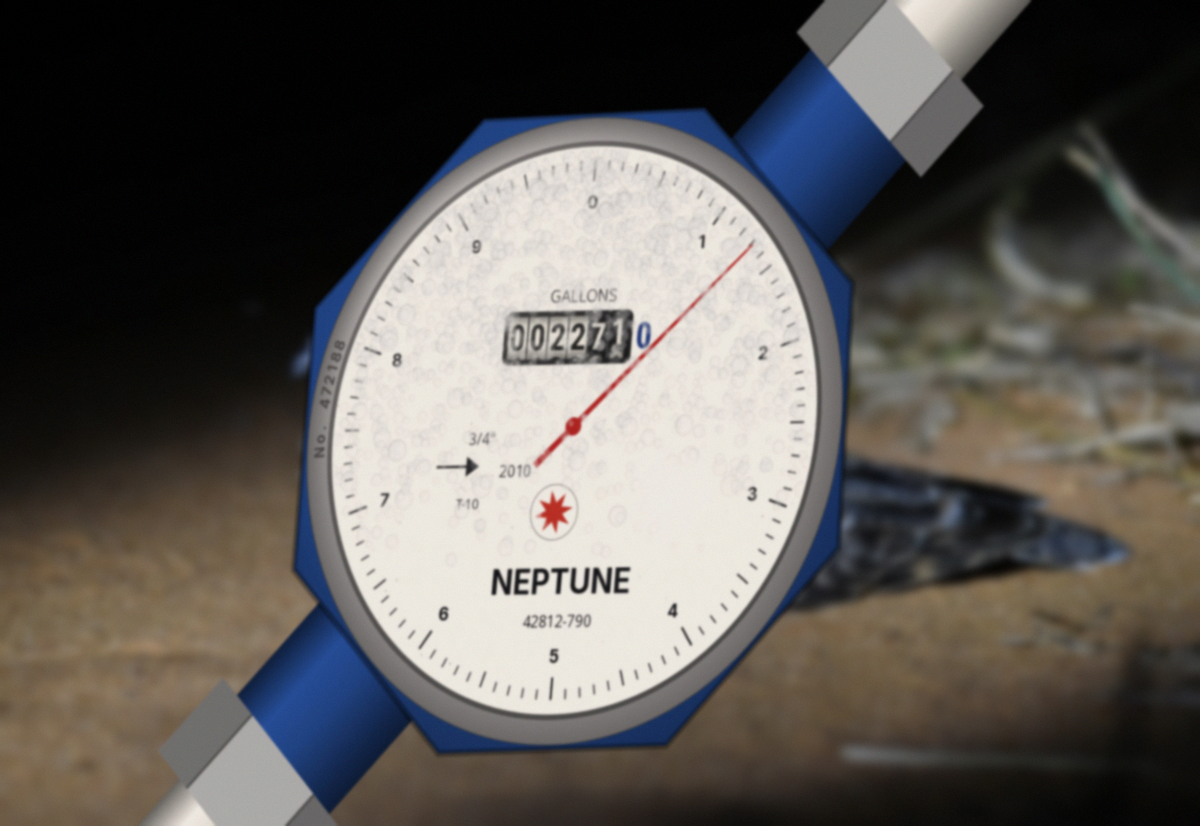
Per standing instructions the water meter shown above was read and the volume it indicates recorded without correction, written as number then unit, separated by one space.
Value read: 22711.3 gal
